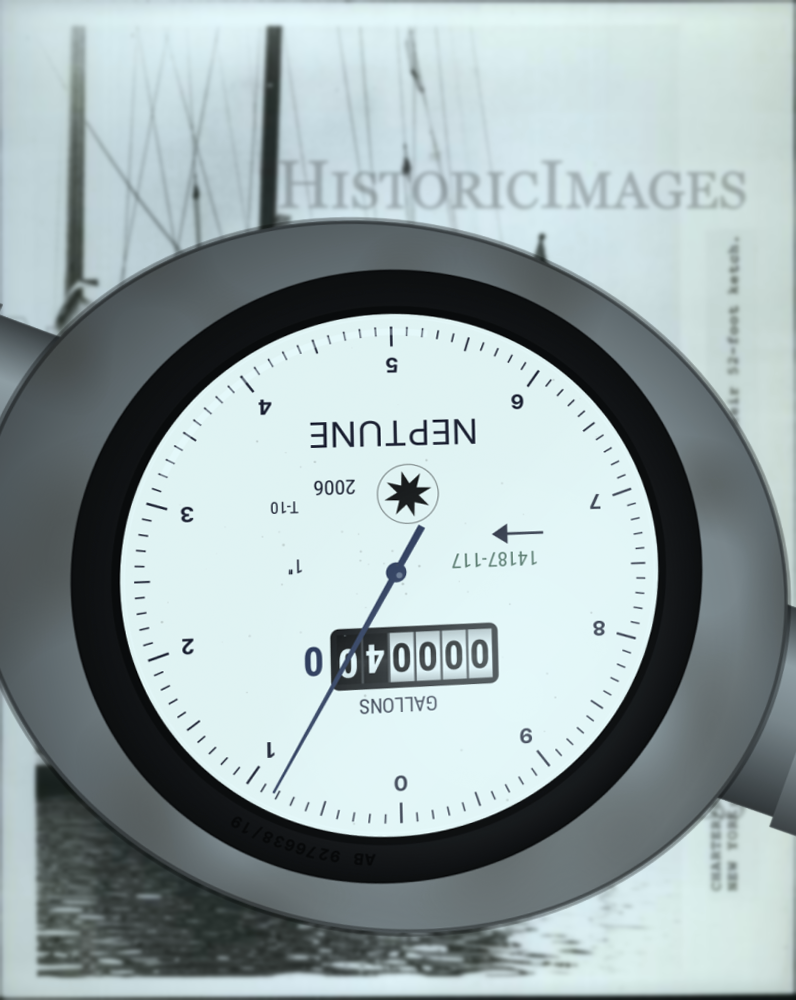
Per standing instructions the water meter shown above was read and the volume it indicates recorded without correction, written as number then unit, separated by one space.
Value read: 400.8 gal
